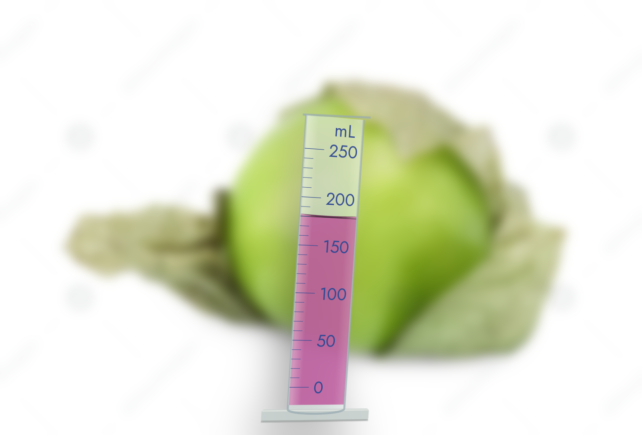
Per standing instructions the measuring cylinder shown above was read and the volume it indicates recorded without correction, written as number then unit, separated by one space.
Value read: 180 mL
